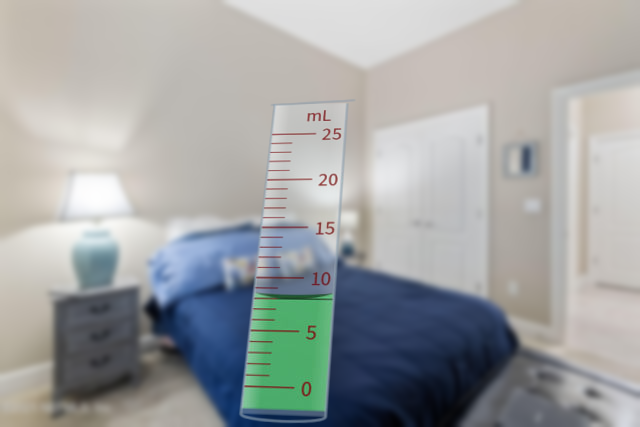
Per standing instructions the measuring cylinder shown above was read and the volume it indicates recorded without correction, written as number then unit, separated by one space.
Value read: 8 mL
